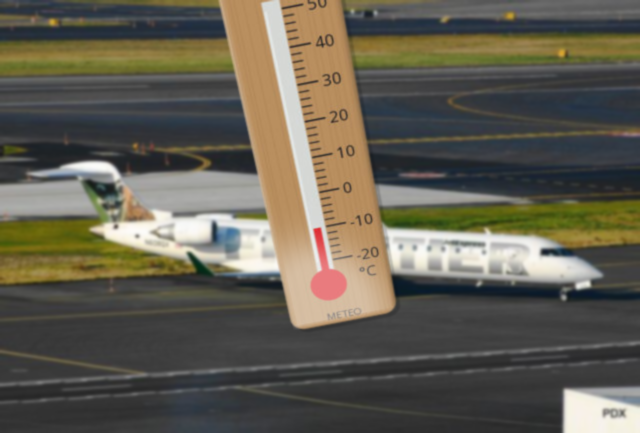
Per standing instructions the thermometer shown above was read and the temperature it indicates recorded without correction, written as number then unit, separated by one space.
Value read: -10 °C
